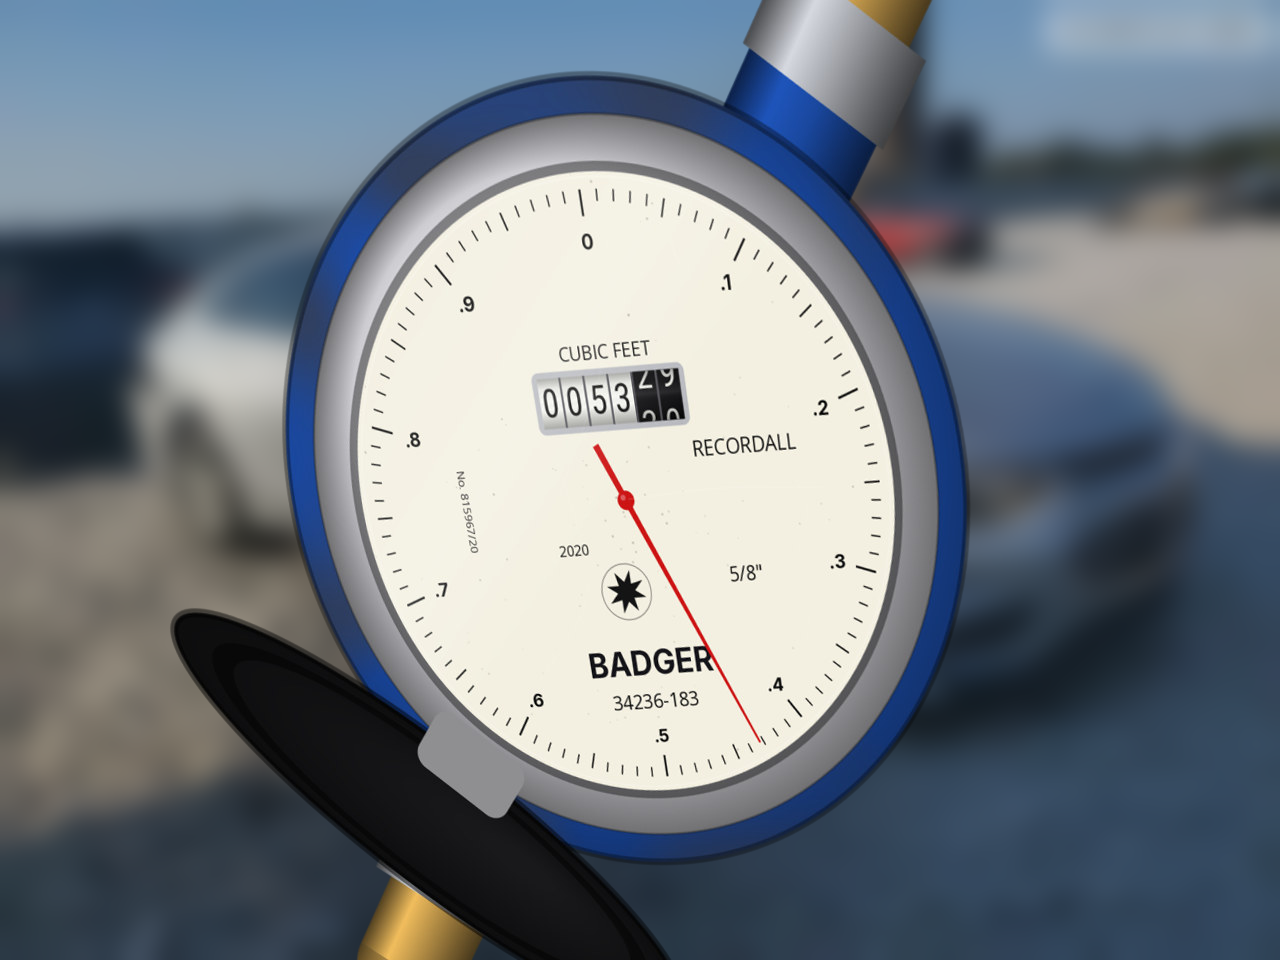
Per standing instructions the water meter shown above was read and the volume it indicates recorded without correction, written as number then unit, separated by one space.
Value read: 5329.43 ft³
